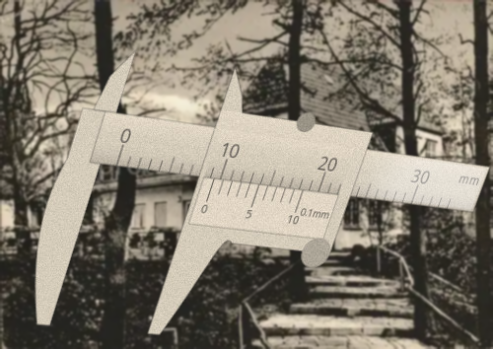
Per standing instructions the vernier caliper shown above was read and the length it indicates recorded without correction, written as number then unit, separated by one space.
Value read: 9.4 mm
